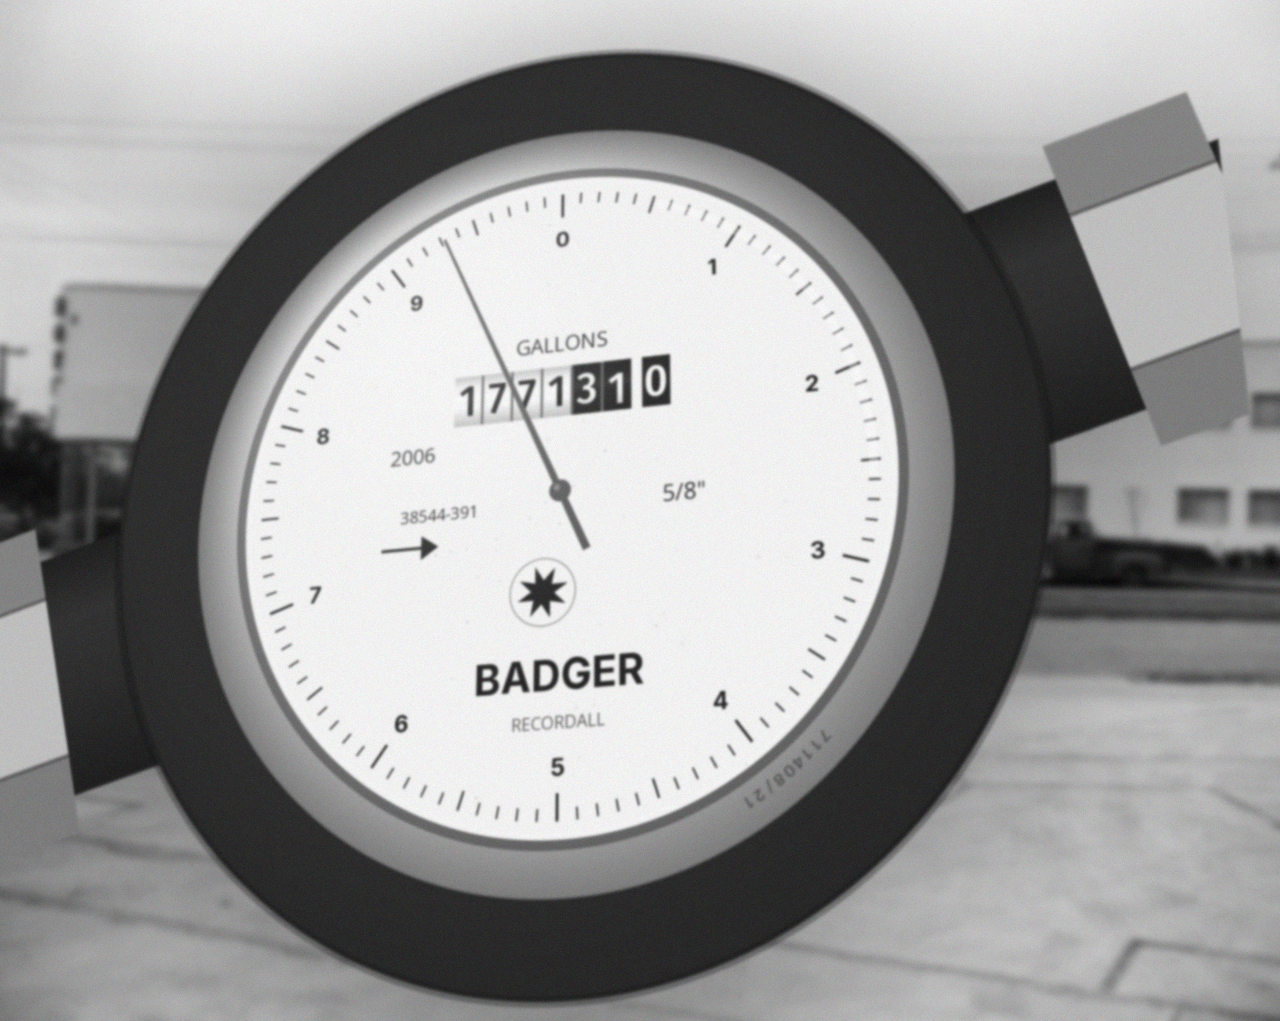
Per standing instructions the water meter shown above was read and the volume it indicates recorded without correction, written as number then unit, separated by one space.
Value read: 1771309.3 gal
